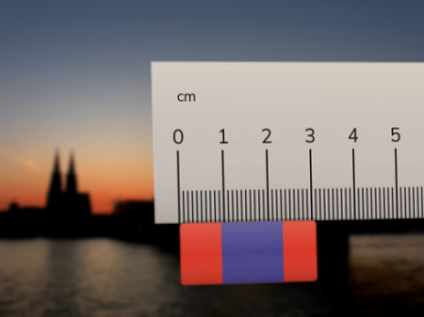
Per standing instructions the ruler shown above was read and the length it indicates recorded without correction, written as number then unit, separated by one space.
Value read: 3.1 cm
